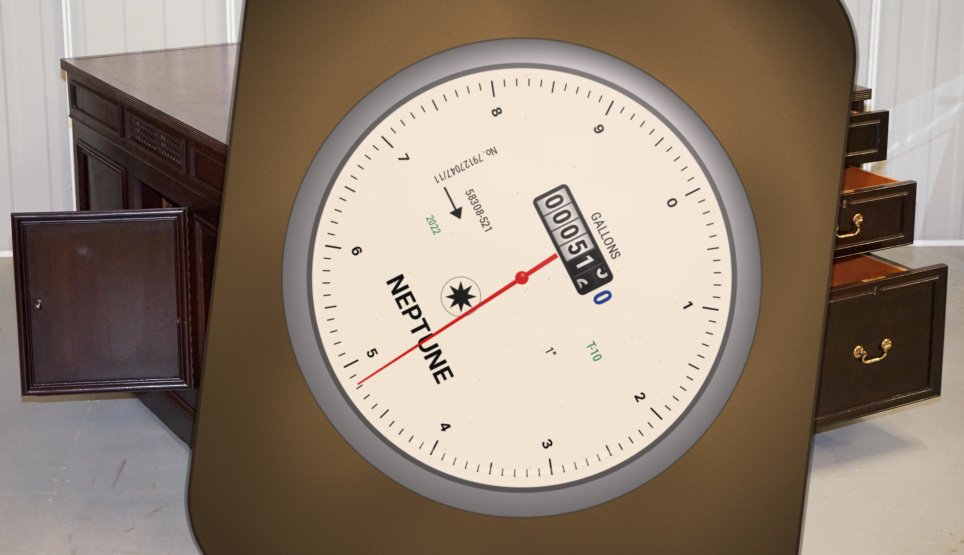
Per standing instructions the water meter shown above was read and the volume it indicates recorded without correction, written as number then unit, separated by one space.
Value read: 5154.8 gal
